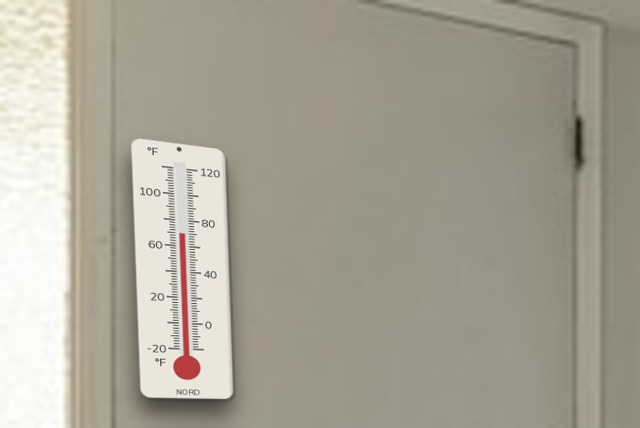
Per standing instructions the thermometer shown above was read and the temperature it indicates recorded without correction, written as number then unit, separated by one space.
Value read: 70 °F
